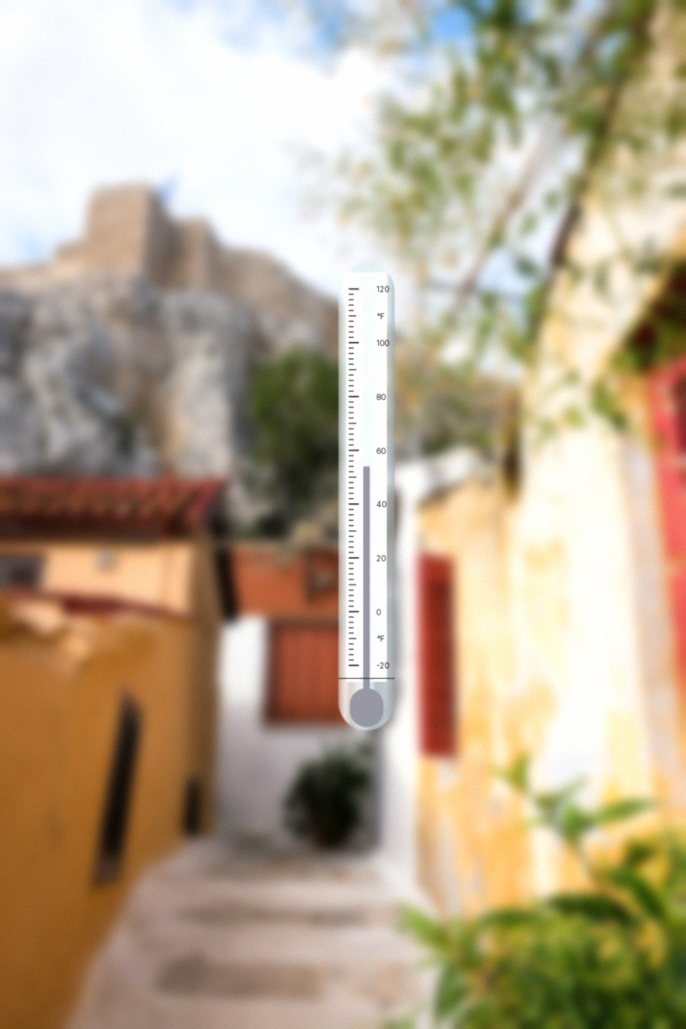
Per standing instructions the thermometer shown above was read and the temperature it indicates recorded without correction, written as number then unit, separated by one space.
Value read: 54 °F
